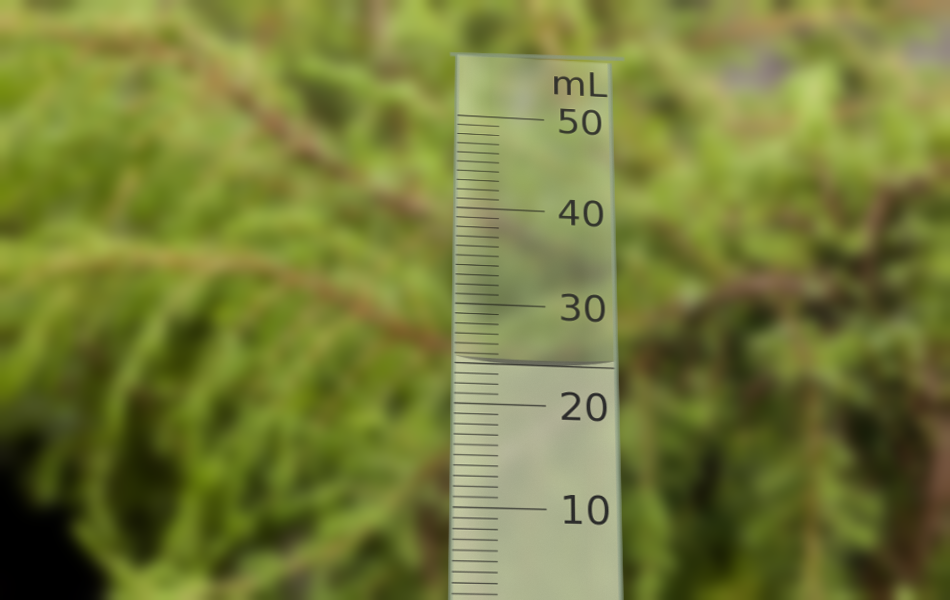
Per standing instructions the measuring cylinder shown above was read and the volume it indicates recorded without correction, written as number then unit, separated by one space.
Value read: 24 mL
